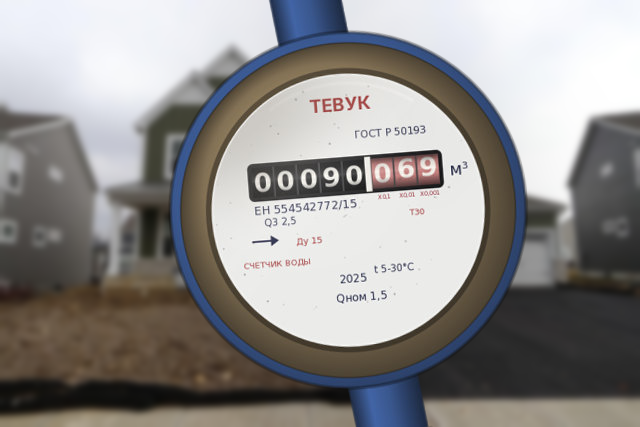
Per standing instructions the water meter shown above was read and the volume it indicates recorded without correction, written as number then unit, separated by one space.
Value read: 90.069 m³
